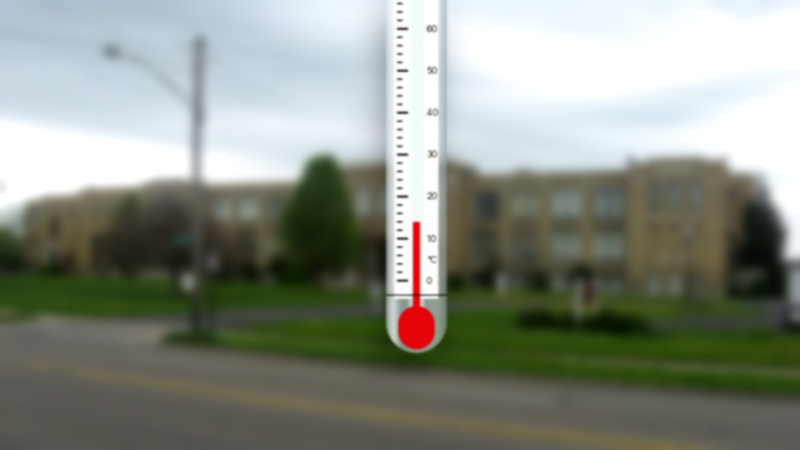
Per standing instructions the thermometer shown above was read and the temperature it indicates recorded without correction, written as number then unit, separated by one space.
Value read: 14 °C
